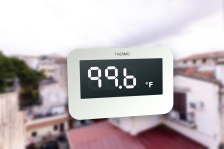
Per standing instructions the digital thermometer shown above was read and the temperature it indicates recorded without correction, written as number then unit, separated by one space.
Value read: 99.6 °F
